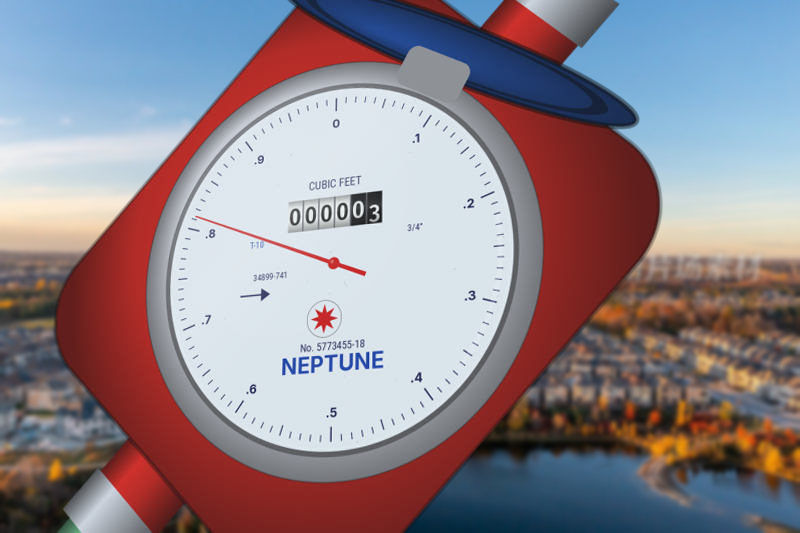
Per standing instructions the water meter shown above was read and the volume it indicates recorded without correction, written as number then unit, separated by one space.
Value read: 2.81 ft³
